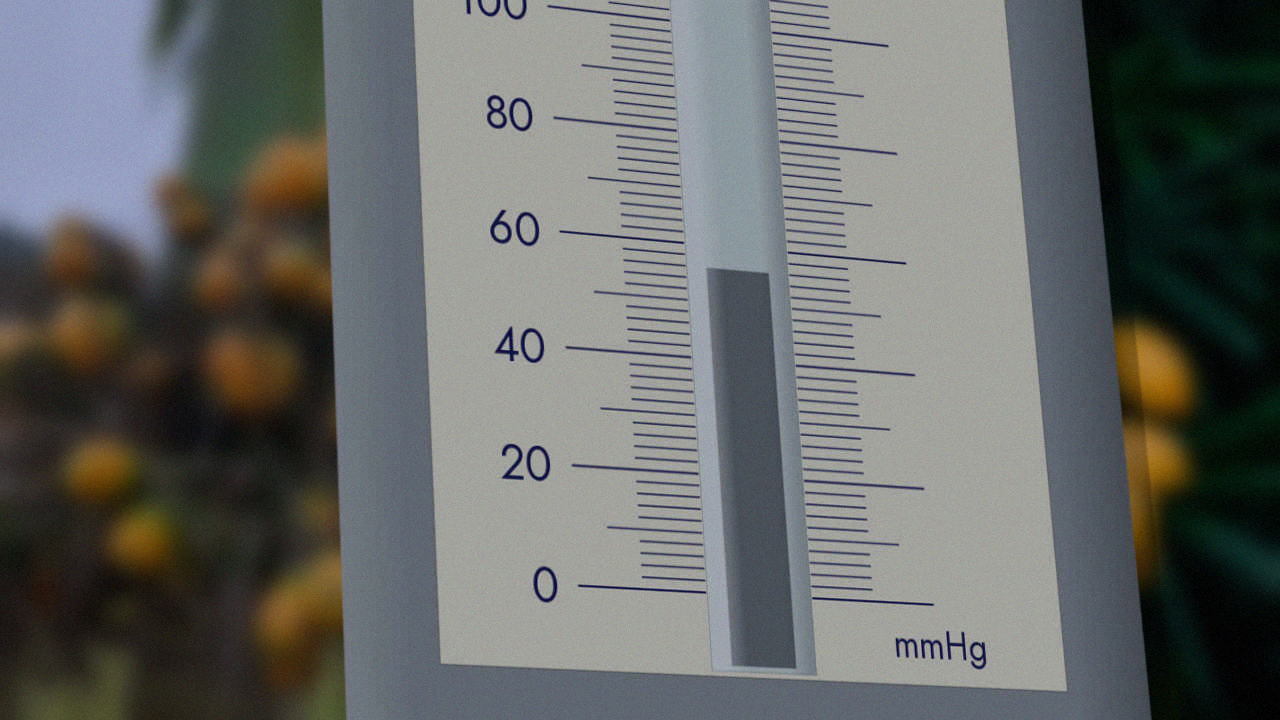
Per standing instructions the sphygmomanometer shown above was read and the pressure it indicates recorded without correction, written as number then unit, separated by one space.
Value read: 56 mmHg
